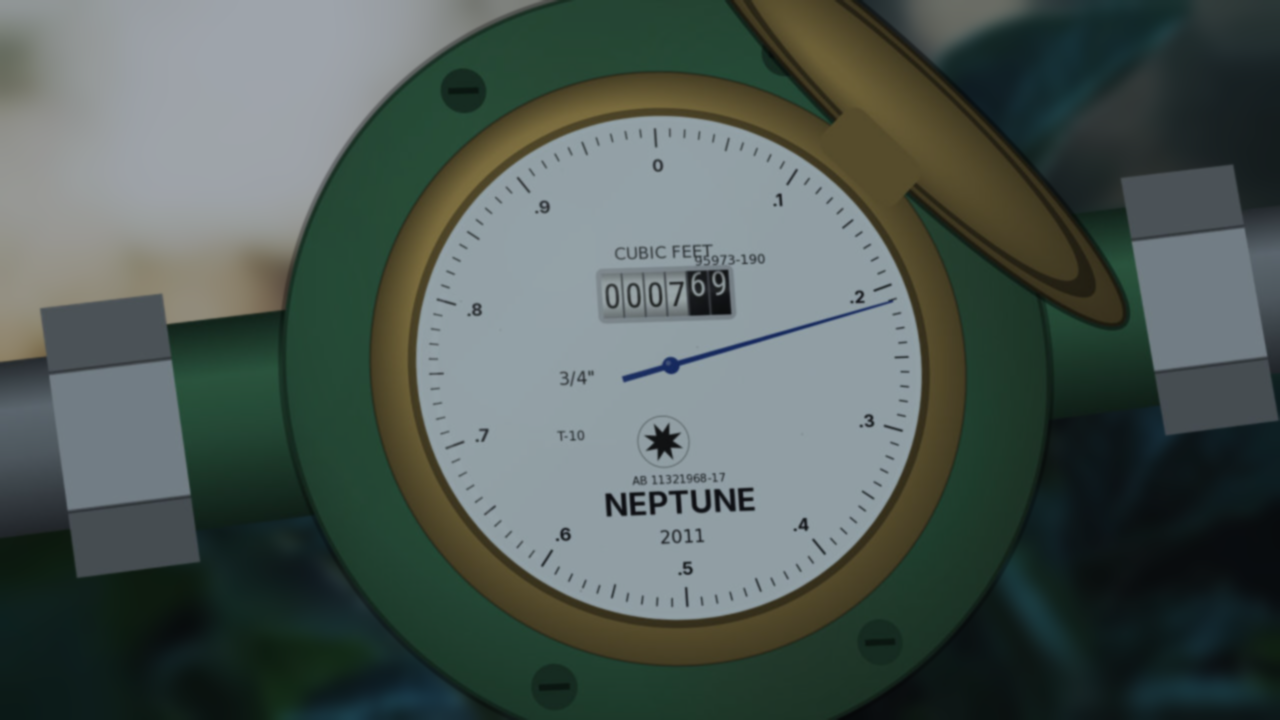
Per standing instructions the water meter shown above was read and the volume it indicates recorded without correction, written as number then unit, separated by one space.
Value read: 769.21 ft³
